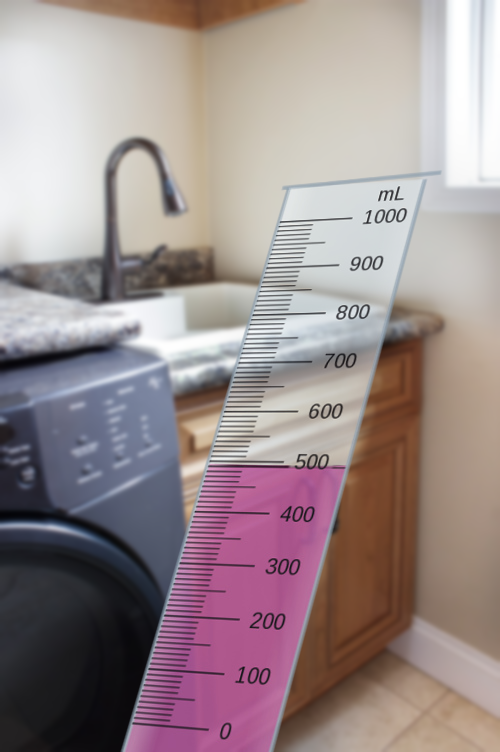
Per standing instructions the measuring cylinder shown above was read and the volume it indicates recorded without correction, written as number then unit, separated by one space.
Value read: 490 mL
